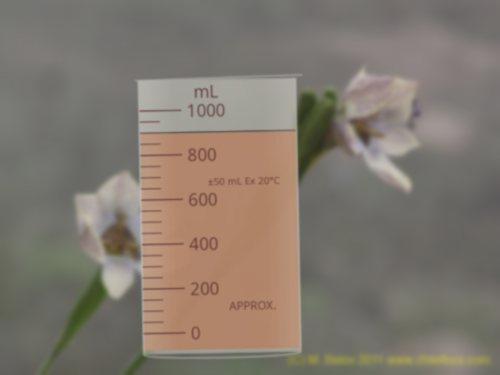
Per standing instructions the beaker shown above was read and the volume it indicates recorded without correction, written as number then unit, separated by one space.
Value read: 900 mL
